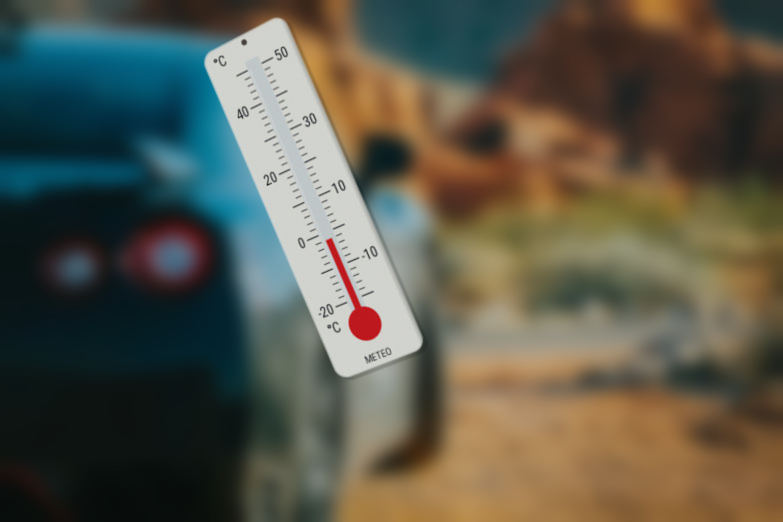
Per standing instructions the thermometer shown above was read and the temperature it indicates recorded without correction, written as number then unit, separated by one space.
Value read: -2 °C
